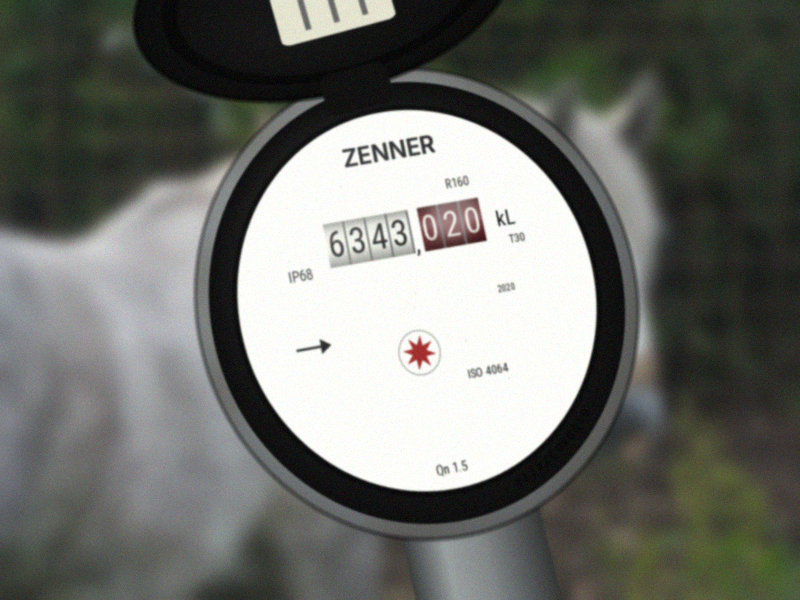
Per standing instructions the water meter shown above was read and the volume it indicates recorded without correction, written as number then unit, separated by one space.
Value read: 6343.020 kL
